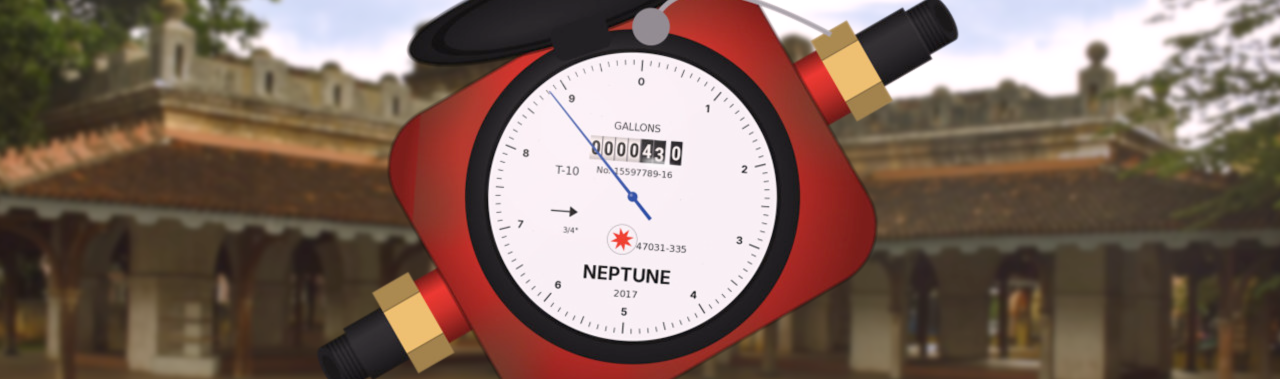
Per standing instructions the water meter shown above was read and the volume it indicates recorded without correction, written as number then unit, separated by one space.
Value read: 428.8 gal
